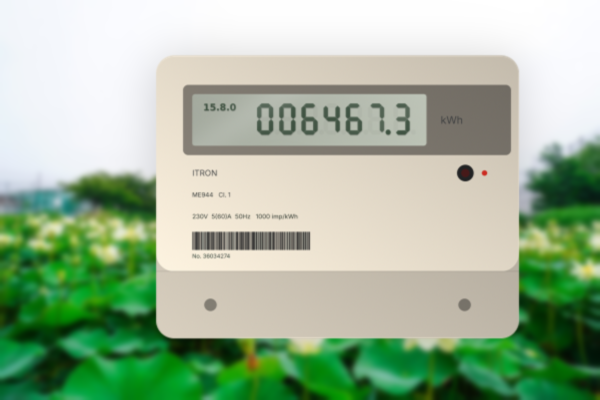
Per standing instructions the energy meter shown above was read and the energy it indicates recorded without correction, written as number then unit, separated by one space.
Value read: 6467.3 kWh
